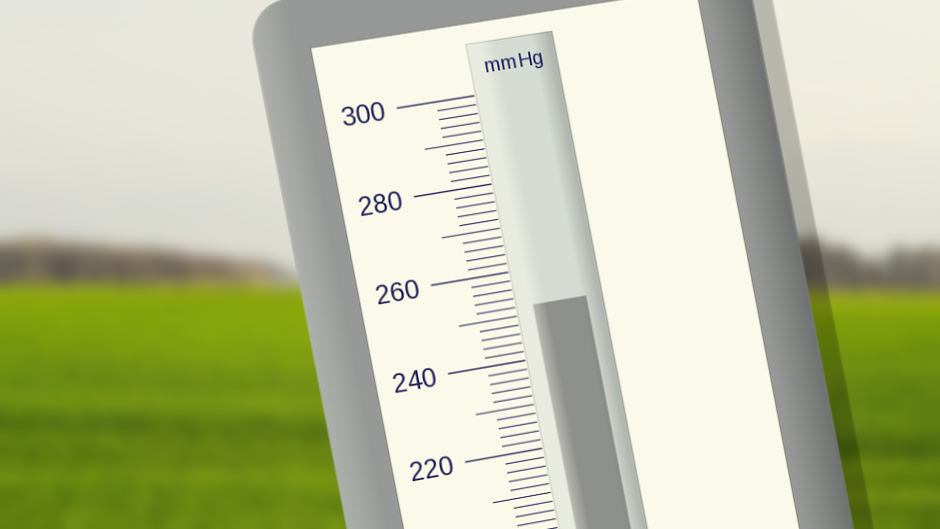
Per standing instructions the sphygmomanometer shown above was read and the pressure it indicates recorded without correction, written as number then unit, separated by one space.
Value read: 252 mmHg
